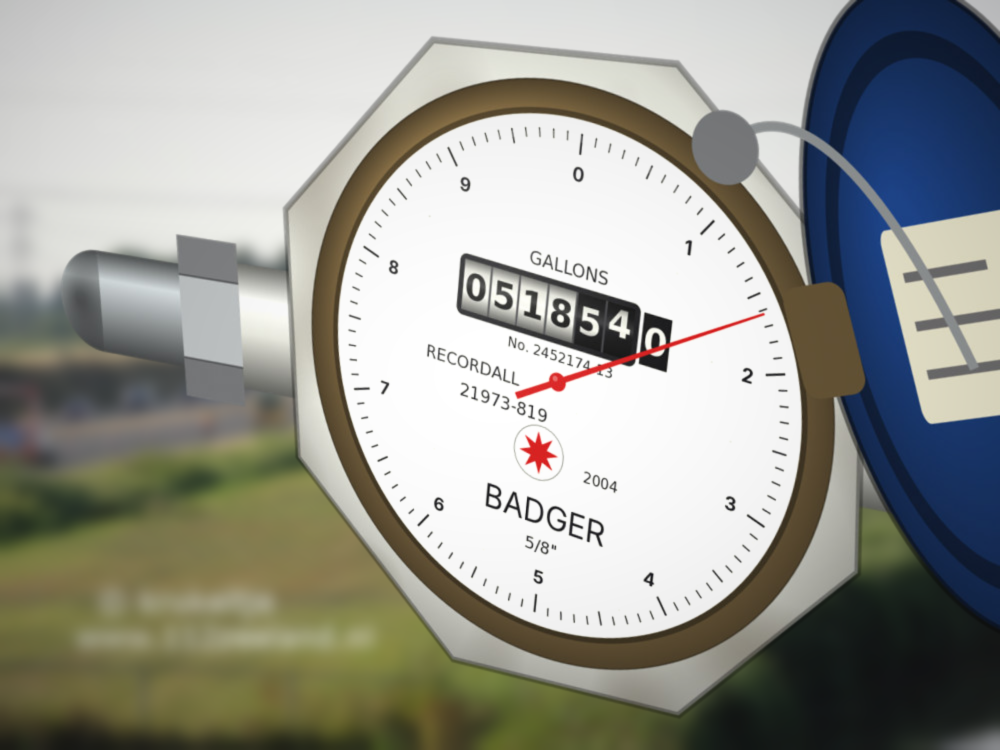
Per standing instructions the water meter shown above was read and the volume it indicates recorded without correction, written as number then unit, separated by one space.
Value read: 518541.6 gal
